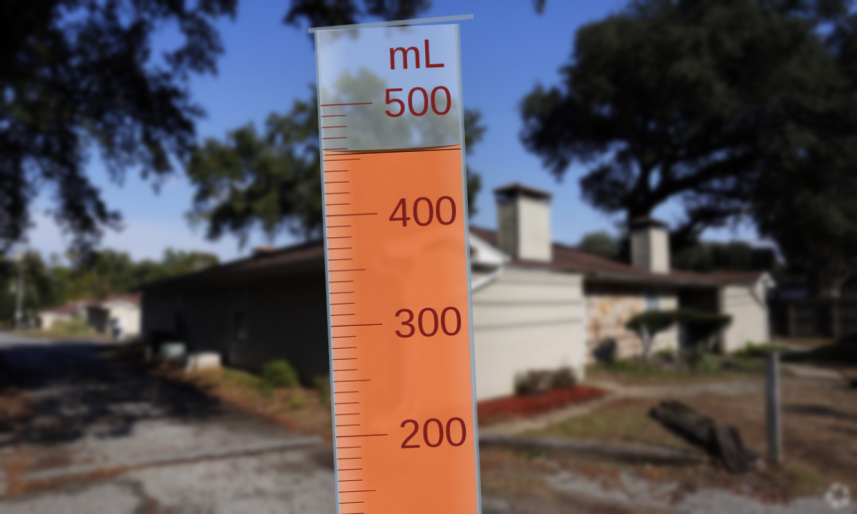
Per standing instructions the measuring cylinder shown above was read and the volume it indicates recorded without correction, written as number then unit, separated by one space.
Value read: 455 mL
